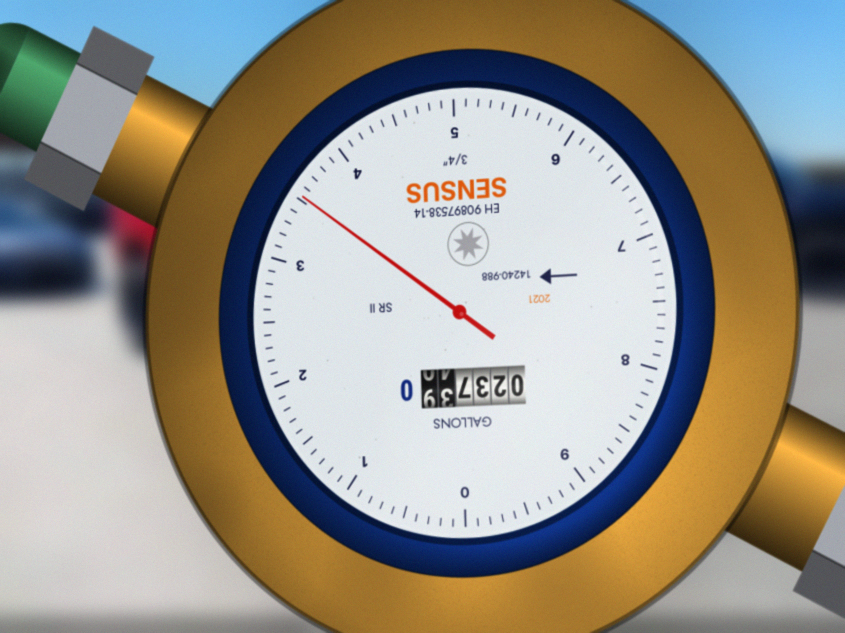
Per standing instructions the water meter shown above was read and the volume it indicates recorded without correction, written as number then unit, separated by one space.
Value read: 237393.5 gal
